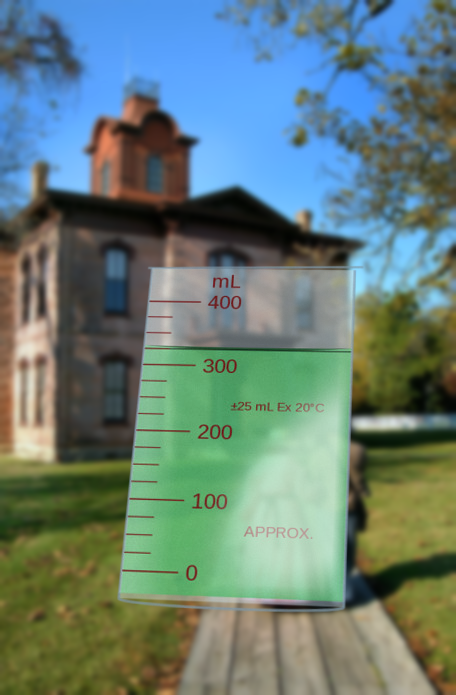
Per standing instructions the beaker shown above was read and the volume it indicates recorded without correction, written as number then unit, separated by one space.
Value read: 325 mL
